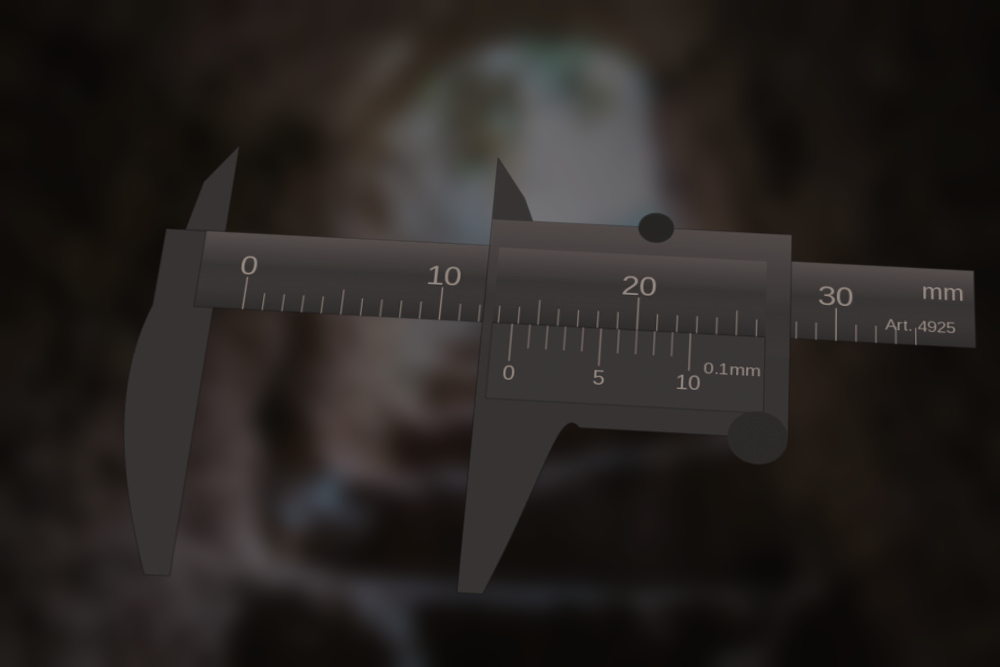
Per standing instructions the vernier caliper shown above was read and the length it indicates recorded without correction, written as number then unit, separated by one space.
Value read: 13.7 mm
